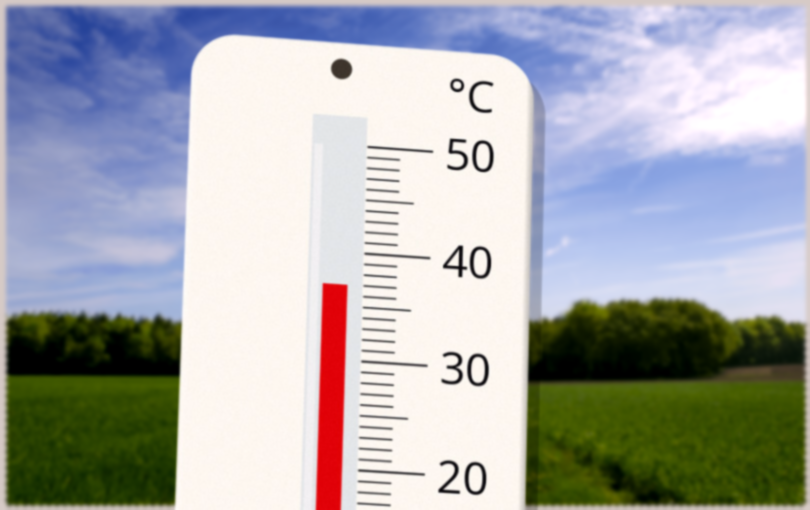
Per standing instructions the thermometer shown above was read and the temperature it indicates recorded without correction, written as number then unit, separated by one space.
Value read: 37 °C
